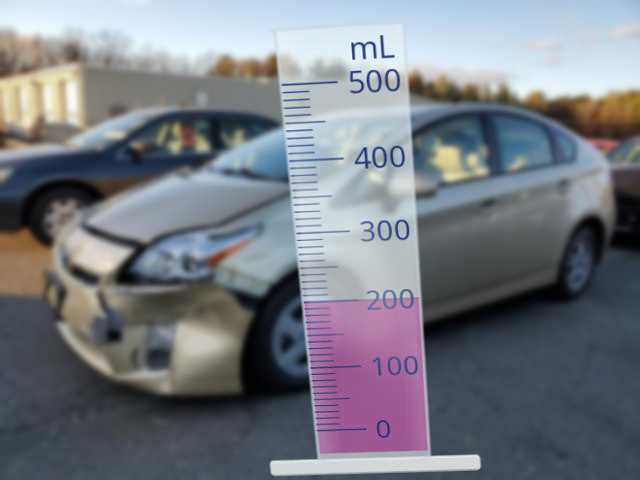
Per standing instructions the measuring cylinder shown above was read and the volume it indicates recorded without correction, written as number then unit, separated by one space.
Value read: 200 mL
